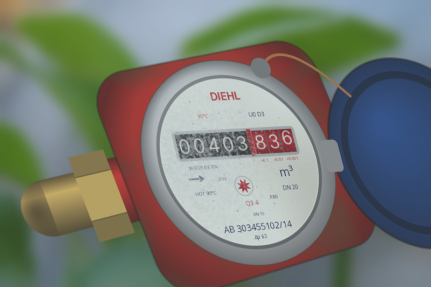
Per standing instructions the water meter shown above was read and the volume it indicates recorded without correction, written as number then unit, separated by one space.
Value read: 403.836 m³
